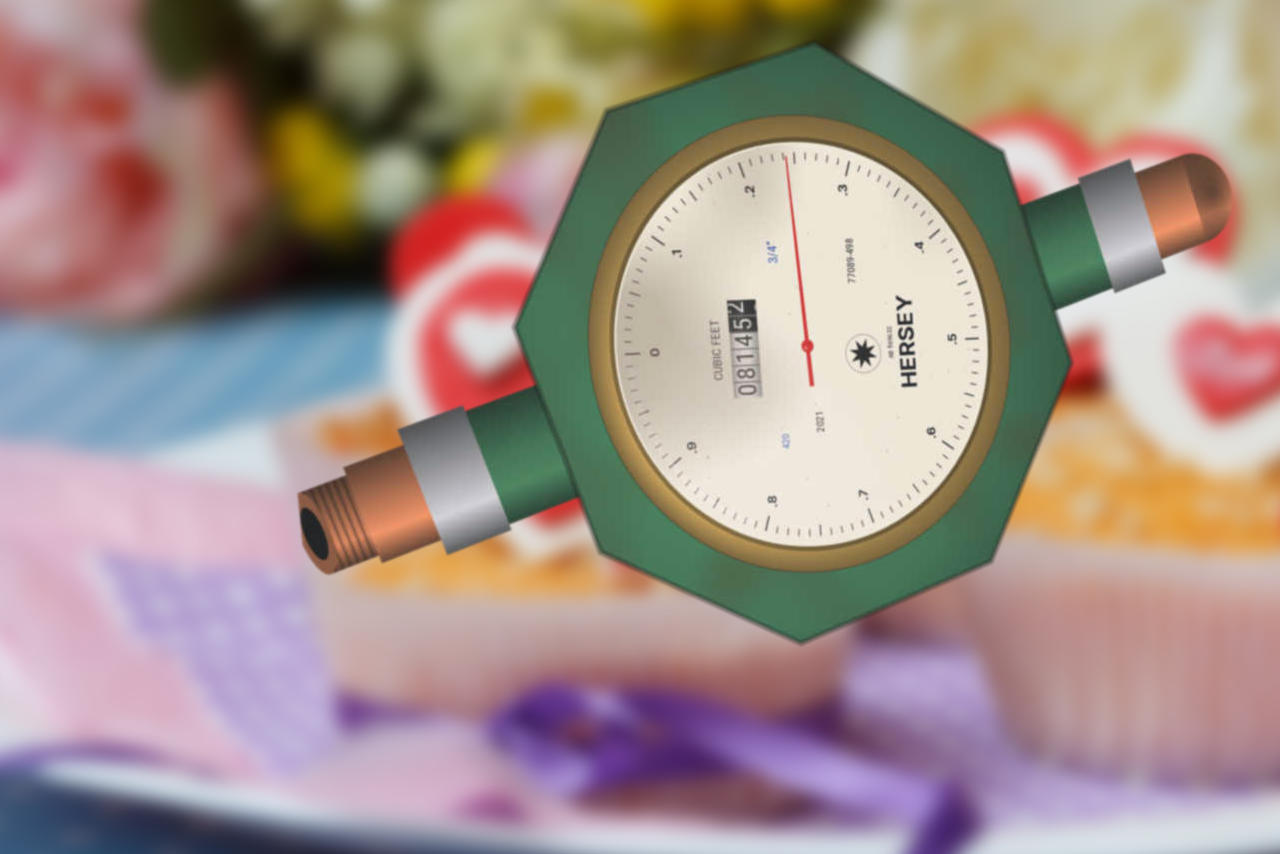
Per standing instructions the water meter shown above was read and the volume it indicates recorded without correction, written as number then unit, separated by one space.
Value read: 81452.24 ft³
